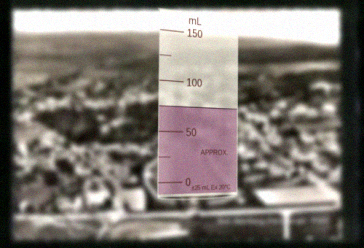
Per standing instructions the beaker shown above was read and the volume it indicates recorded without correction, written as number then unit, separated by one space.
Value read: 75 mL
